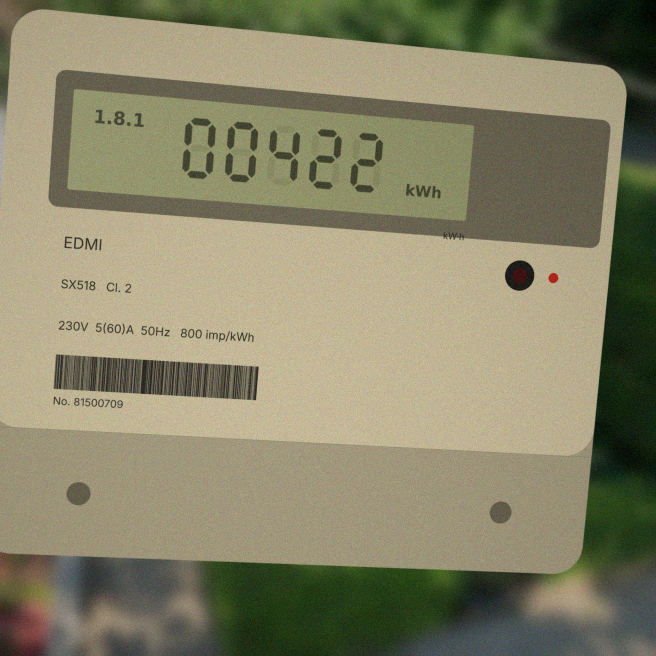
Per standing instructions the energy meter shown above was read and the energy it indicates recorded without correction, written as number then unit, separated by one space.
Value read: 422 kWh
